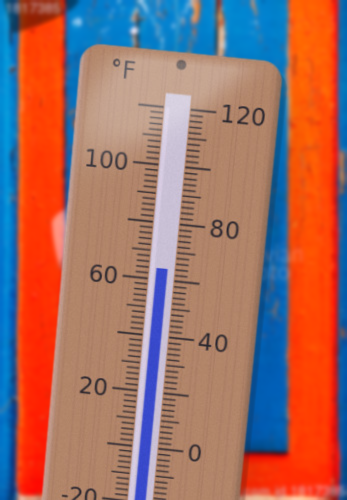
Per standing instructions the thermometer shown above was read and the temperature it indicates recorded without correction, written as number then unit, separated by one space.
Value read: 64 °F
